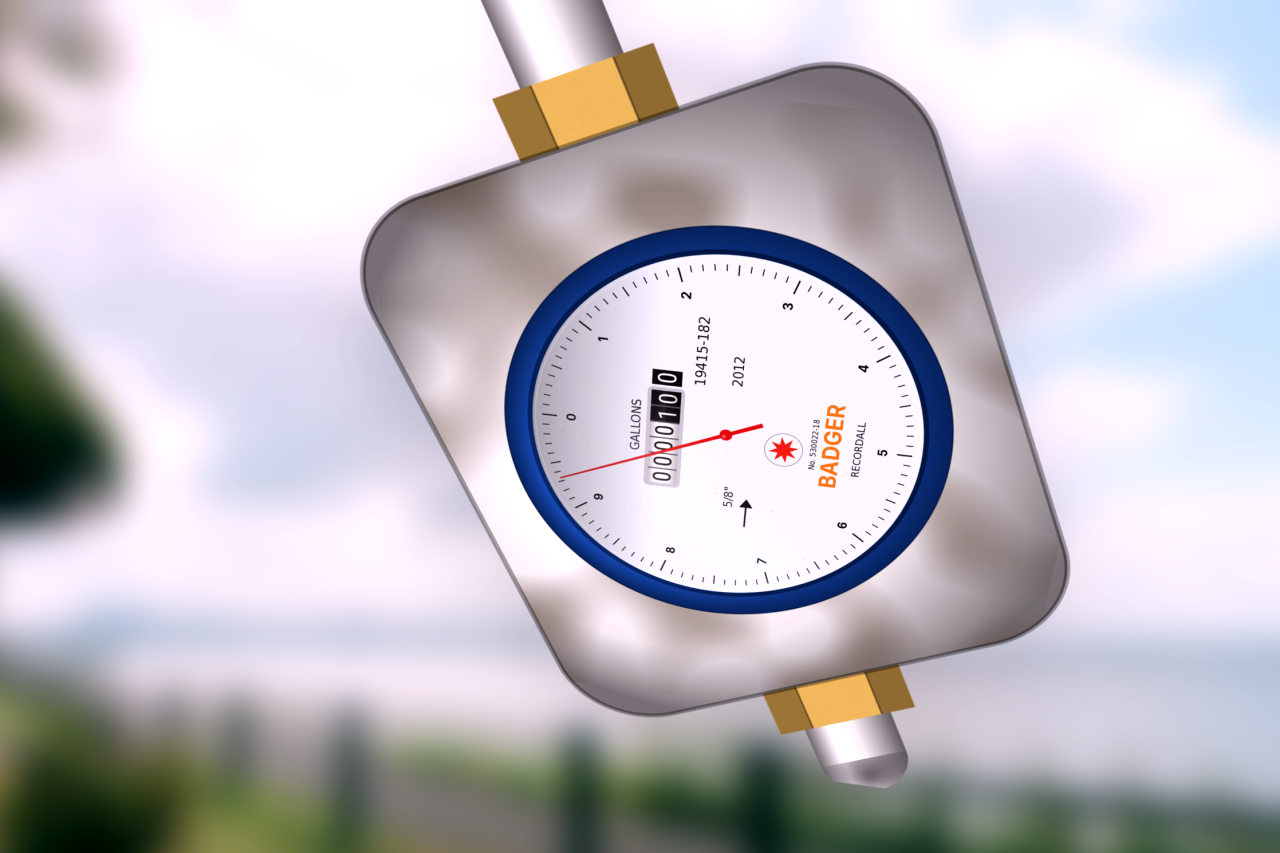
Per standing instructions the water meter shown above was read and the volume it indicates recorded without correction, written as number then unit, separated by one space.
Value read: 99.3 gal
